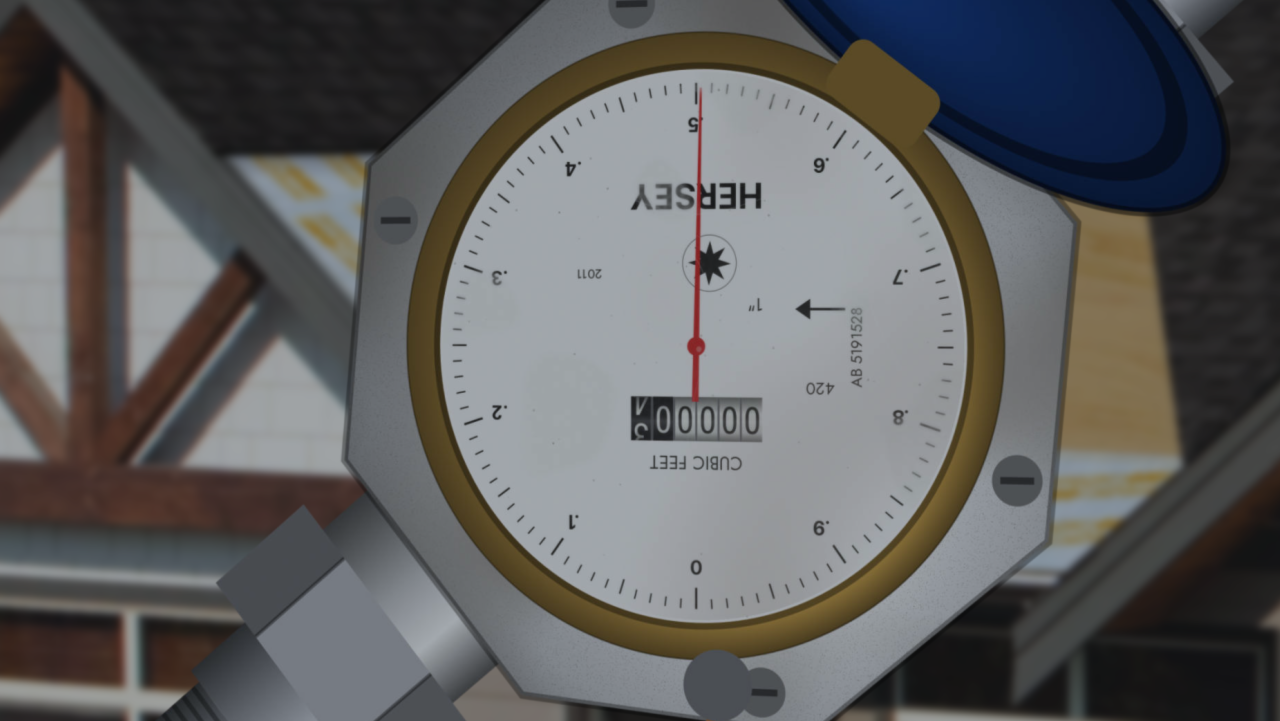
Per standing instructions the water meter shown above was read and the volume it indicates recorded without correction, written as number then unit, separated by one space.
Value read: 3.50 ft³
